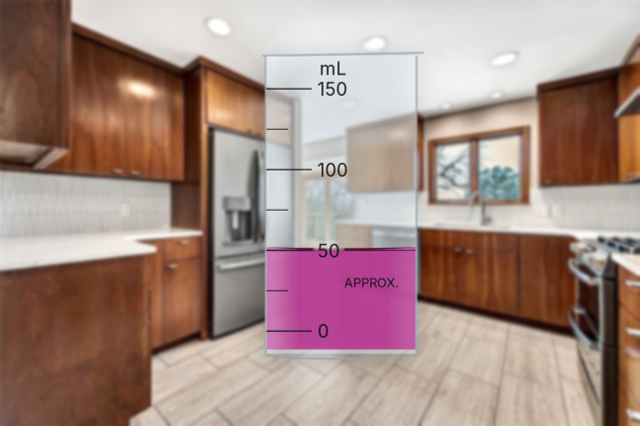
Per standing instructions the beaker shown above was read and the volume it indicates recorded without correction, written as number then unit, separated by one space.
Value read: 50 mL
